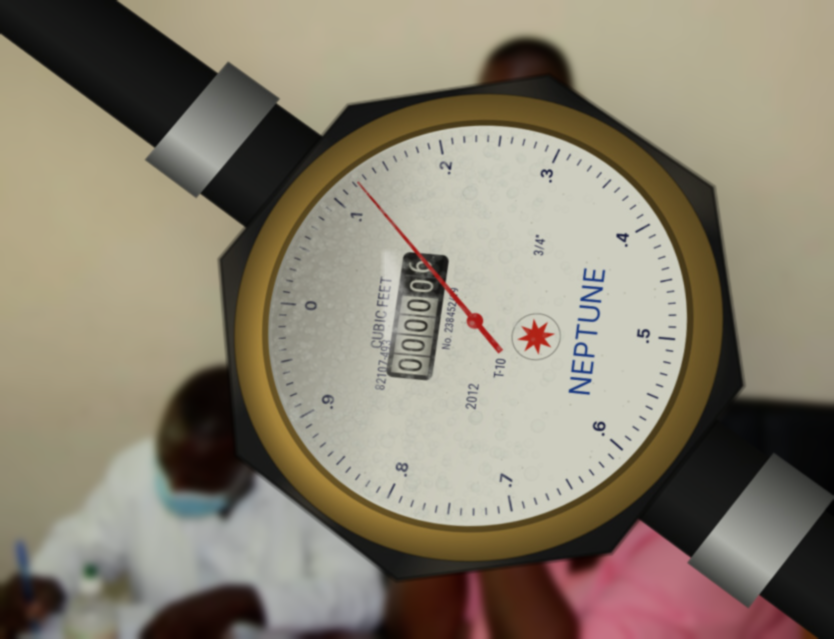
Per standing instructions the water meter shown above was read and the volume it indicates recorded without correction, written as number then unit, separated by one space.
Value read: 6.12 ft³
